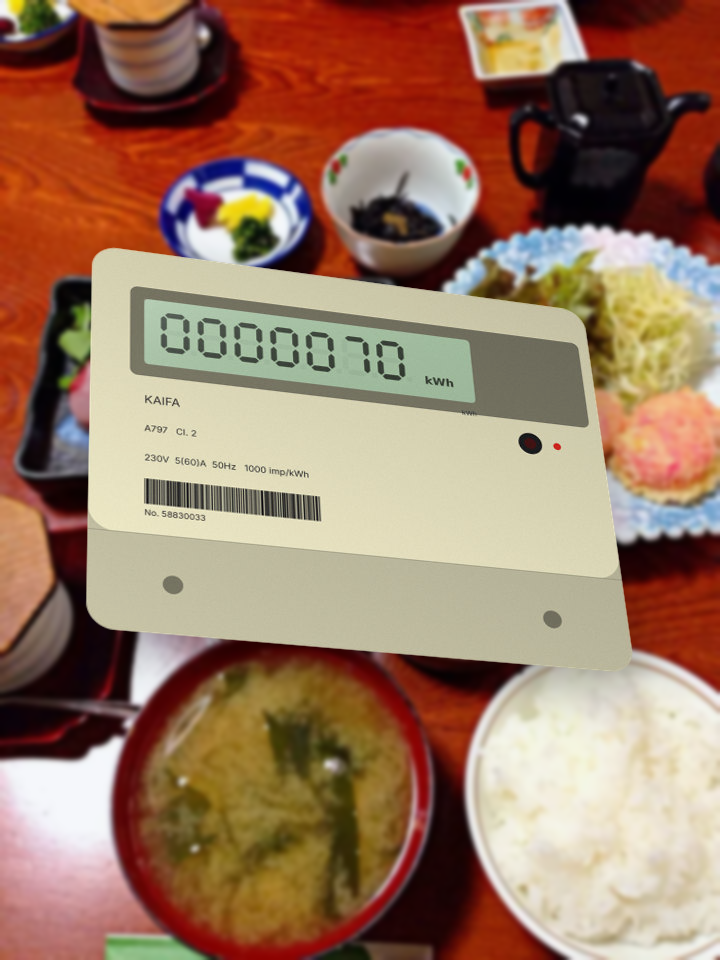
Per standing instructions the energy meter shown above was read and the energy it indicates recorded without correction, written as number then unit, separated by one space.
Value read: 70 kWh
